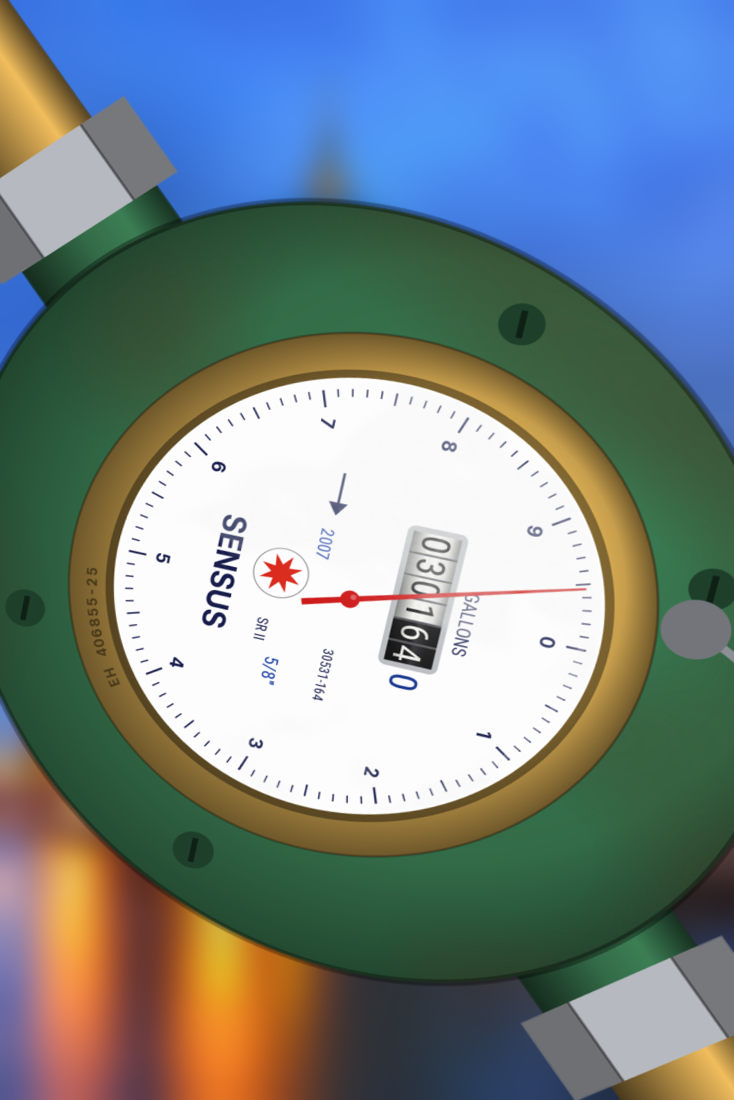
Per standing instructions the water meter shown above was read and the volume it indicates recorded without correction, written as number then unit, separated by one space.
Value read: 301639.5 gal
